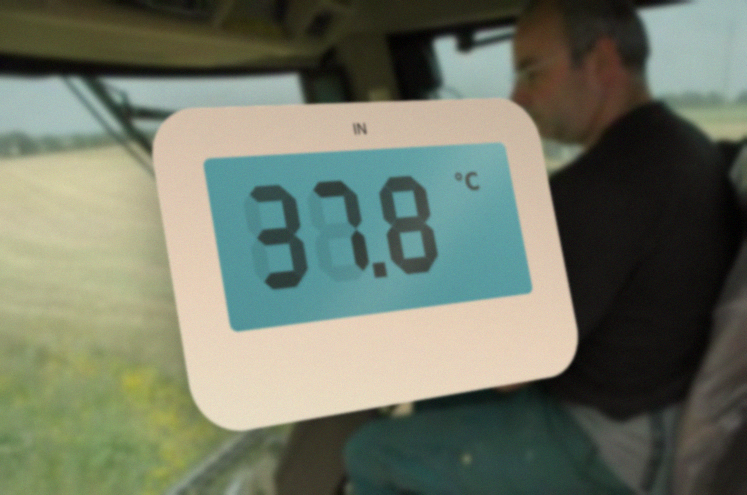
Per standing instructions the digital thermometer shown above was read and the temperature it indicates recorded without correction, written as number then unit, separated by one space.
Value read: 37.8 °C
